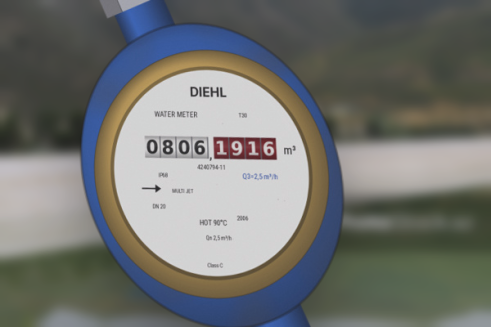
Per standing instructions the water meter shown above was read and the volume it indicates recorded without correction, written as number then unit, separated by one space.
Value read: 806.1916 m³
